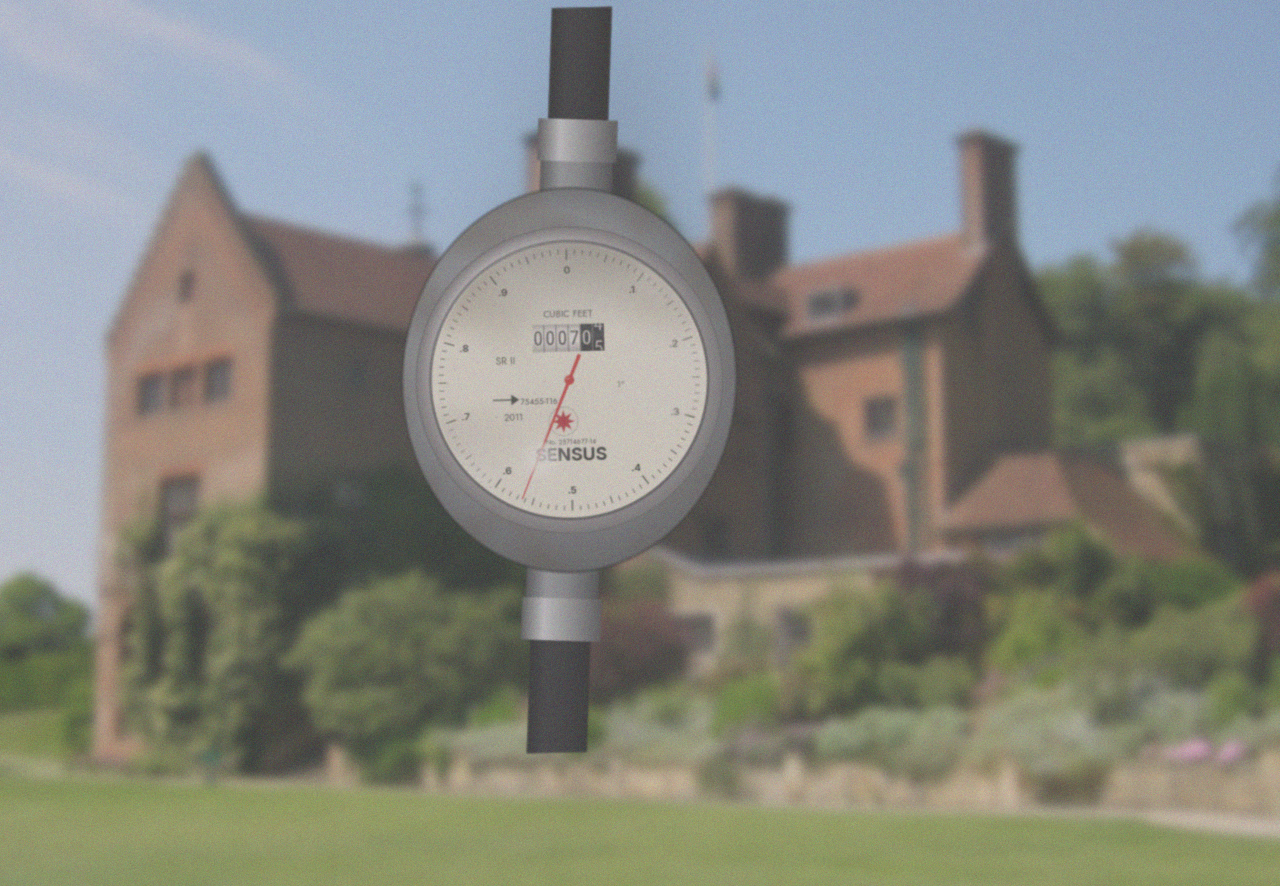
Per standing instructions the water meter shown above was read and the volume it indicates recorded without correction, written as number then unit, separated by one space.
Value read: 704.56 ft³
